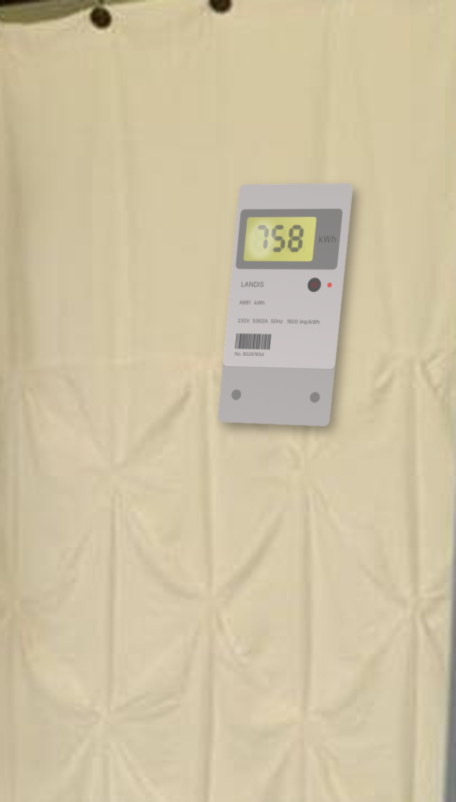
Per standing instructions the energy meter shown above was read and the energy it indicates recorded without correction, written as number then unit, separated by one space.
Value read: 758 kWh
